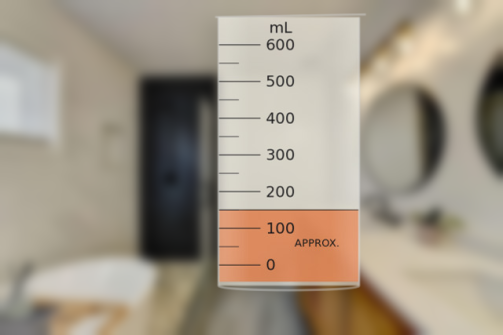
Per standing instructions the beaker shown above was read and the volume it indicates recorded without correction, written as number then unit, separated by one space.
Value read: 150 mL
